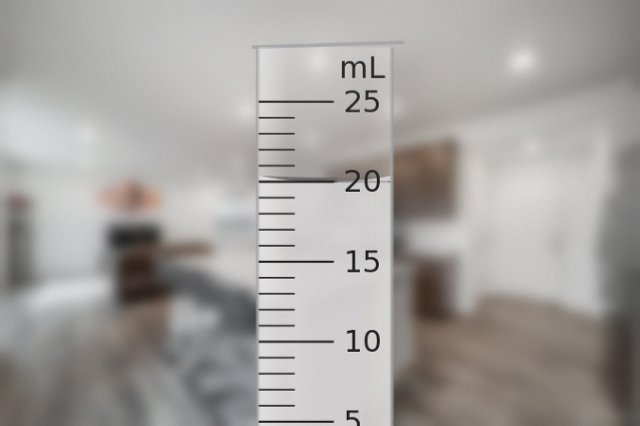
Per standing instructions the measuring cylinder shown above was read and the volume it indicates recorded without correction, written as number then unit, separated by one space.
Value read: 20 mL
